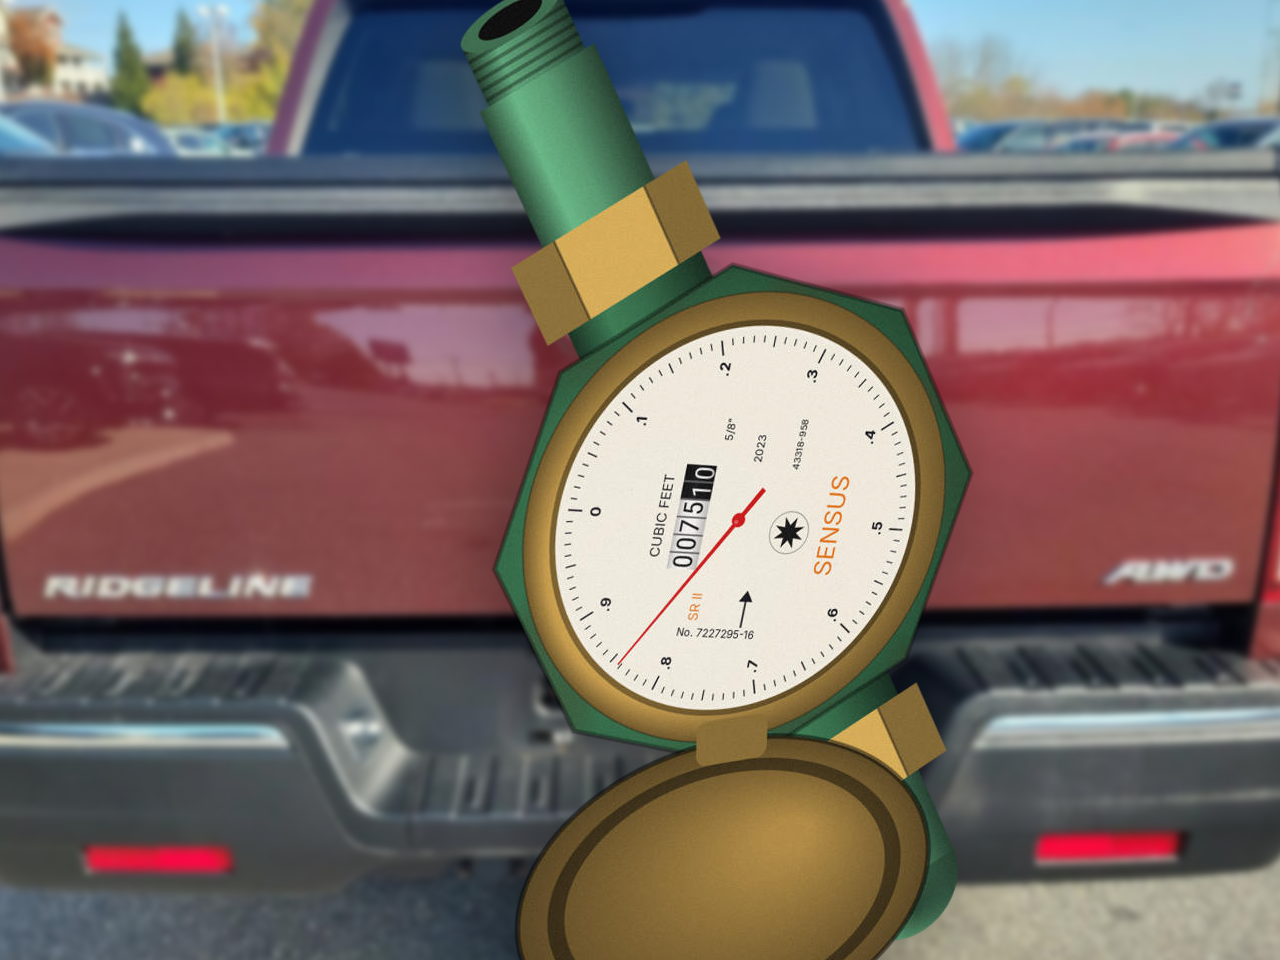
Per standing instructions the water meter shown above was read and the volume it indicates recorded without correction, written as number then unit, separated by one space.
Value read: 7509.84 ft³
